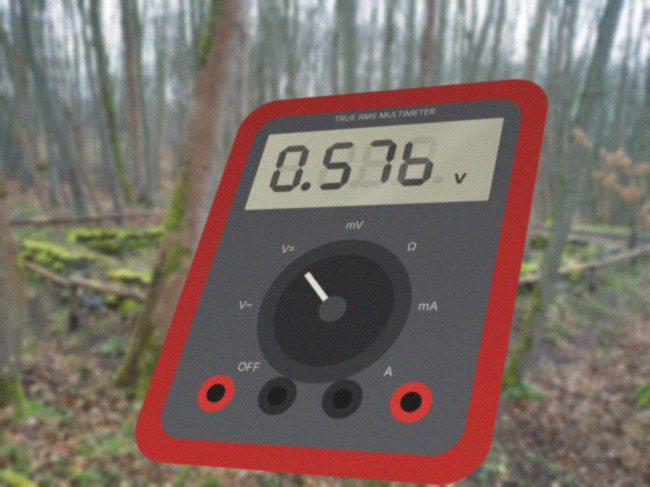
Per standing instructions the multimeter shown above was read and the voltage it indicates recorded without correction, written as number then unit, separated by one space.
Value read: 0.576 V
